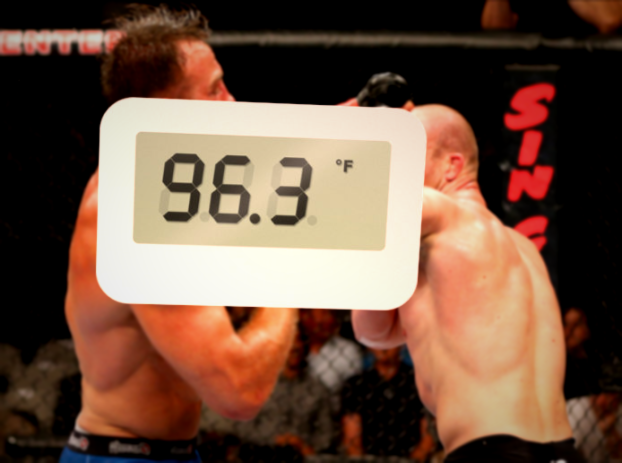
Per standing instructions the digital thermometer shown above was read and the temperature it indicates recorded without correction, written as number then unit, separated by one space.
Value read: 96.3 °F
